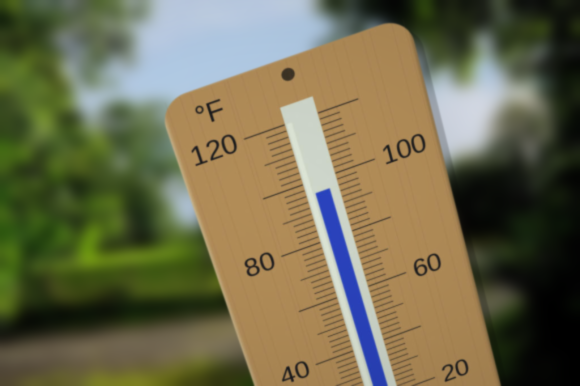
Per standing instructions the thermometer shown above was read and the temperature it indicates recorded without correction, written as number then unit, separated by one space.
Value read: 96 °F
